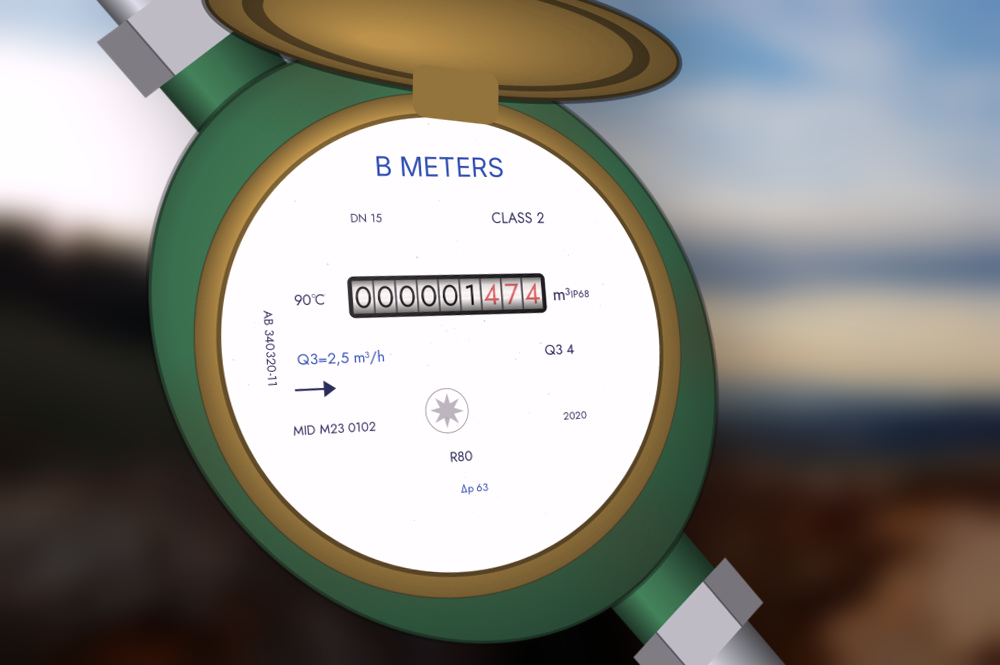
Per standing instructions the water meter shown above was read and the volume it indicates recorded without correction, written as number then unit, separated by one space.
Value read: 1.474 m³
